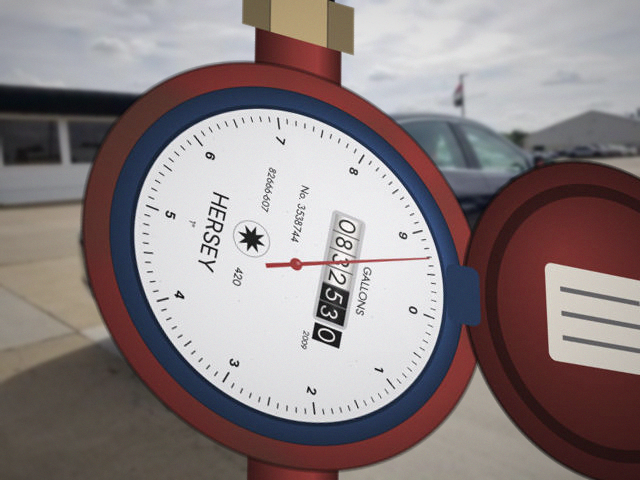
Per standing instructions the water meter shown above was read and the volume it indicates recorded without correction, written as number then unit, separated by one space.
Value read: 832529.3 gal
